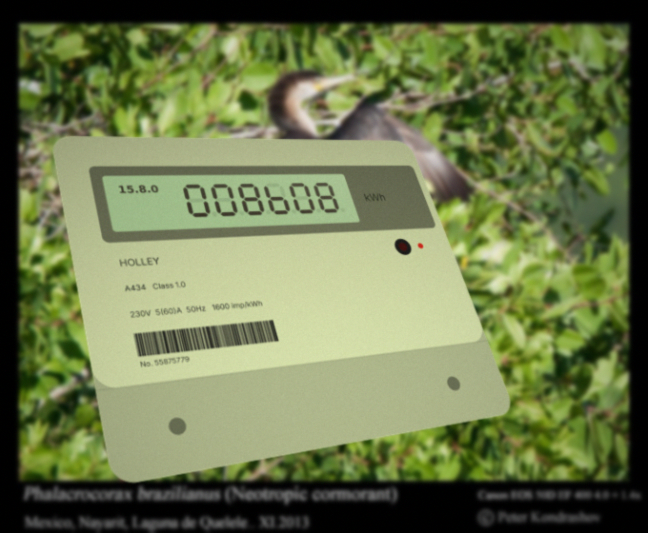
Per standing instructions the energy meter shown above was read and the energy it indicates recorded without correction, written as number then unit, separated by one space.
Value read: 8608 kWh
